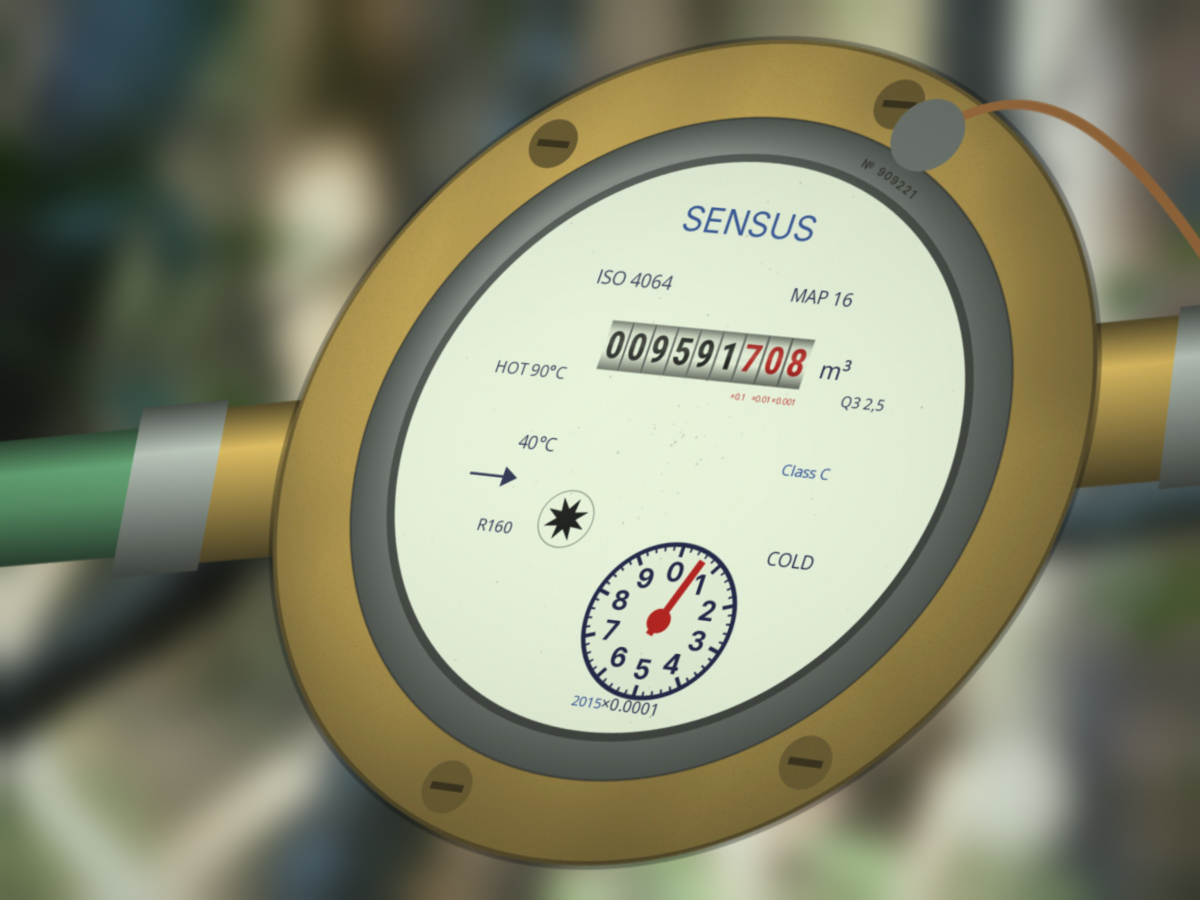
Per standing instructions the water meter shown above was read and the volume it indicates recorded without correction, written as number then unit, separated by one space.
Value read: 9591.7080 m³
